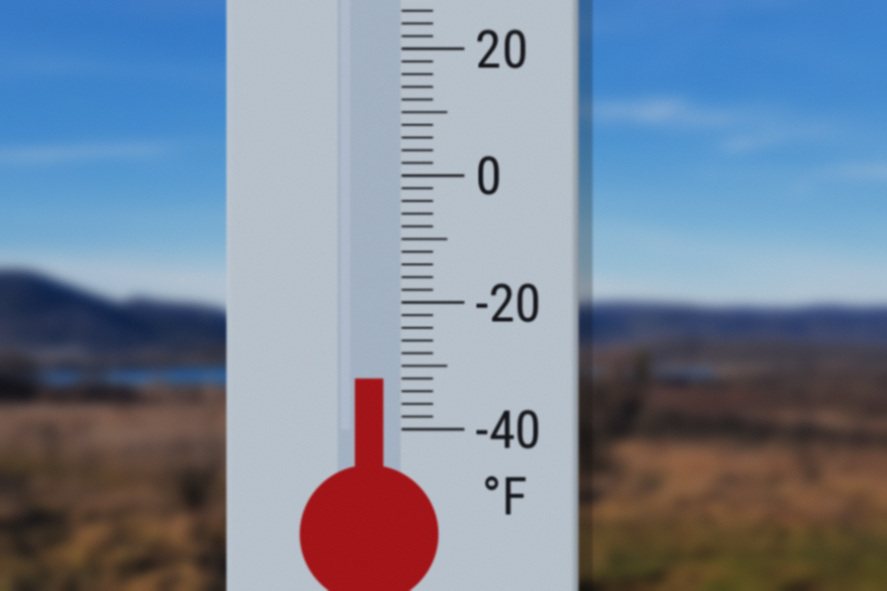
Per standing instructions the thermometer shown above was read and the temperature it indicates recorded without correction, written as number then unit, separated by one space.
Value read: -32 °F
